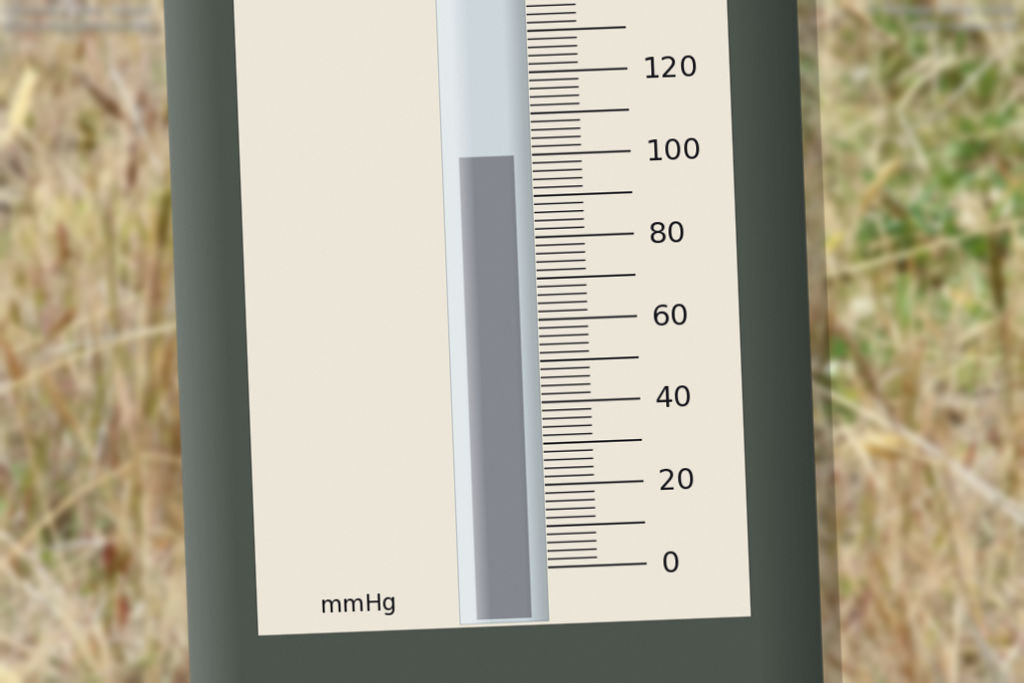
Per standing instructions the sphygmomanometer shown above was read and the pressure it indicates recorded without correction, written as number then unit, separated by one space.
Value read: 100 mmHg
